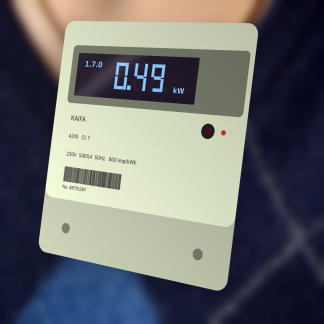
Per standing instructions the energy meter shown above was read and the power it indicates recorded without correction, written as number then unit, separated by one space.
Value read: 0.49 kW
